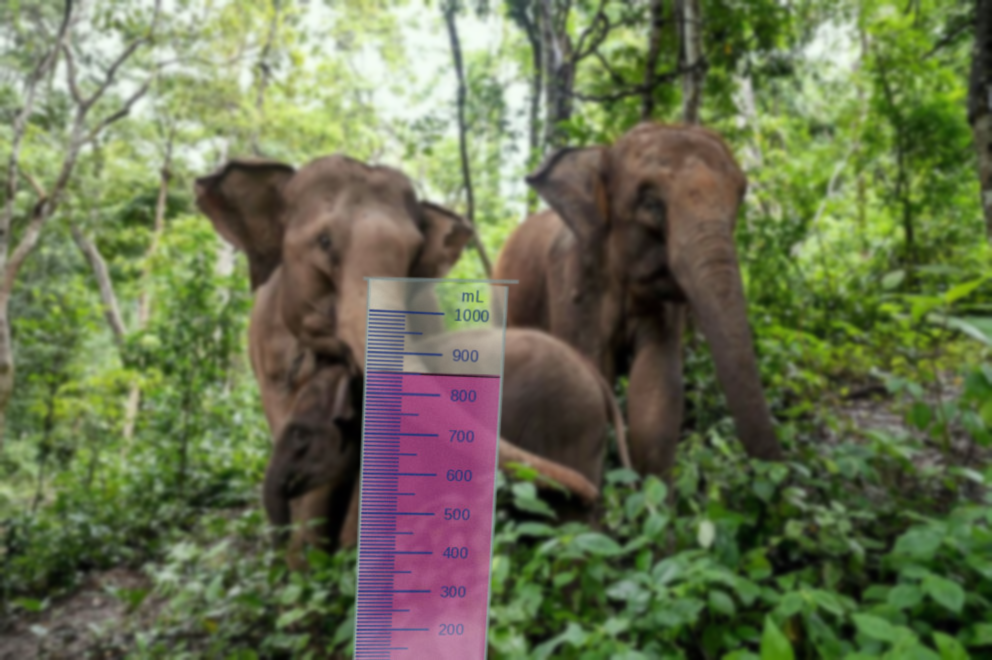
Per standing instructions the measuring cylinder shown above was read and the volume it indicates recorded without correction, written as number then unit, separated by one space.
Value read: 850 mL
